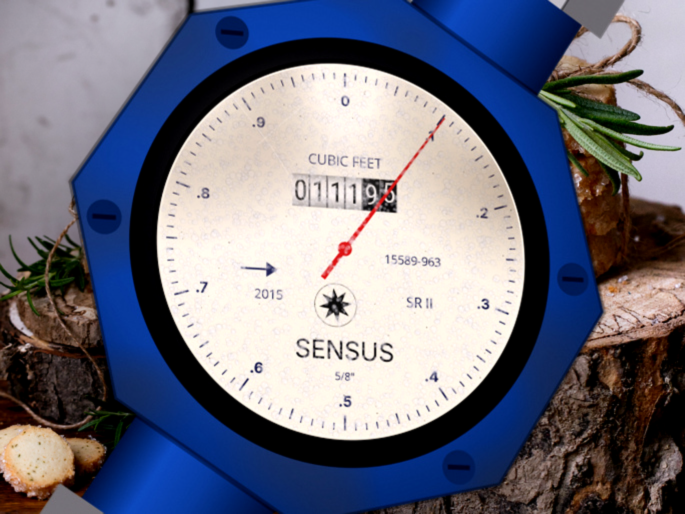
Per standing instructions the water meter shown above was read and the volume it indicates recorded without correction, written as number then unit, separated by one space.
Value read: 11195.10 ft³
